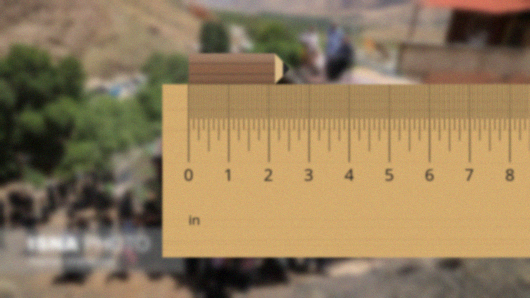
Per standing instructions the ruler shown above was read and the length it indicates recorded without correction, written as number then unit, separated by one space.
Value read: 2.5 in
